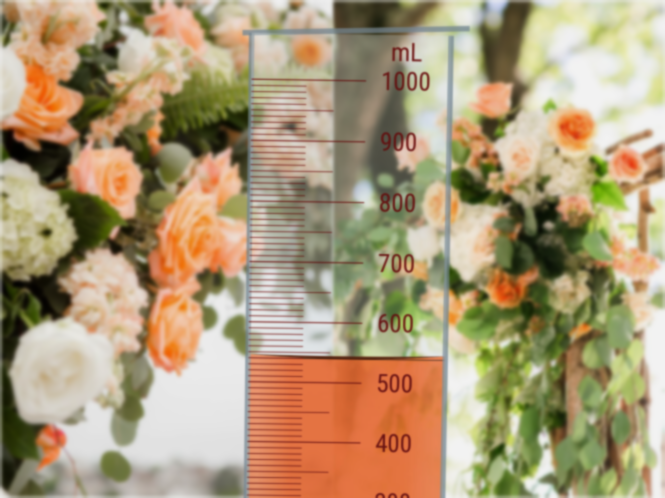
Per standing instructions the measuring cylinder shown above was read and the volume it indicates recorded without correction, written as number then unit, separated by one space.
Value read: 540 mL
